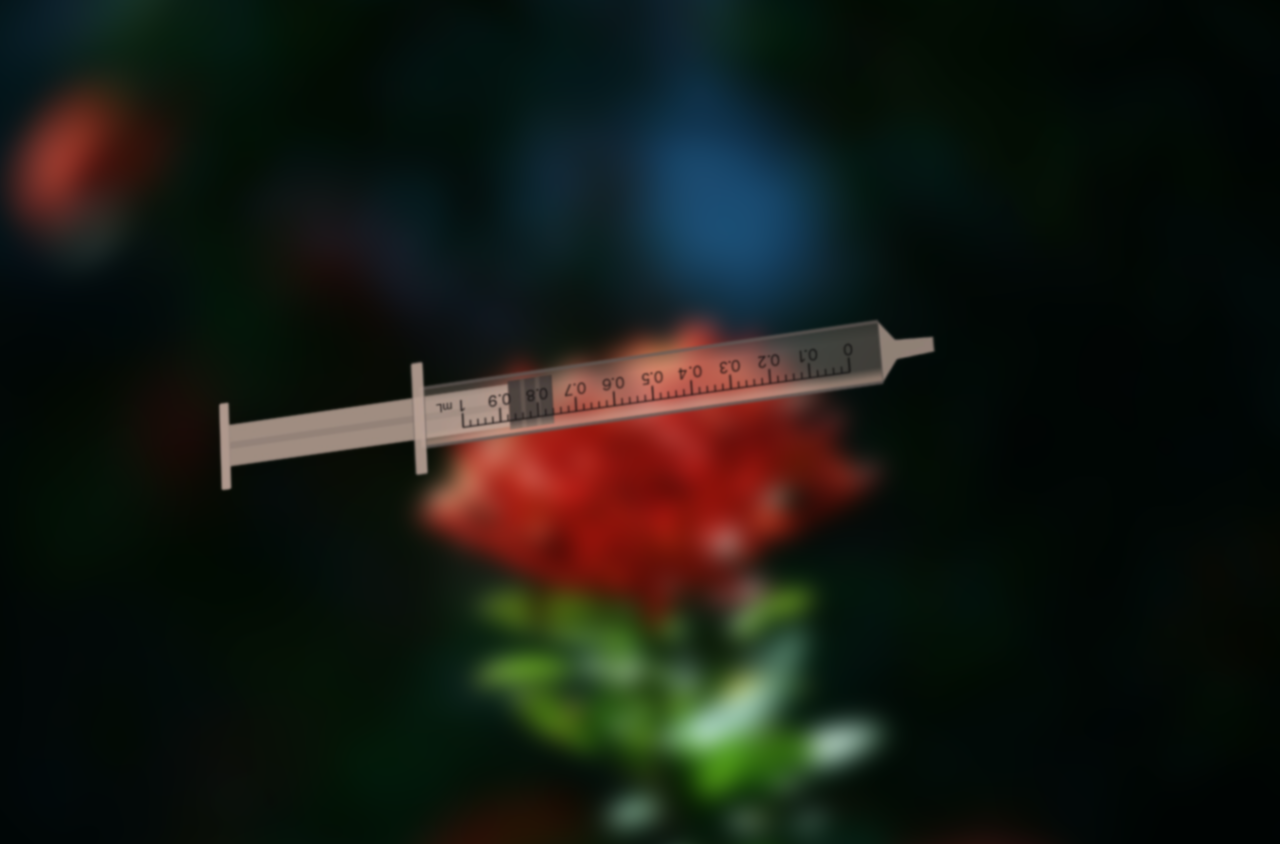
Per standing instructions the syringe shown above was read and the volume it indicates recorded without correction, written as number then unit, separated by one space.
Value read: 0.76 mL
